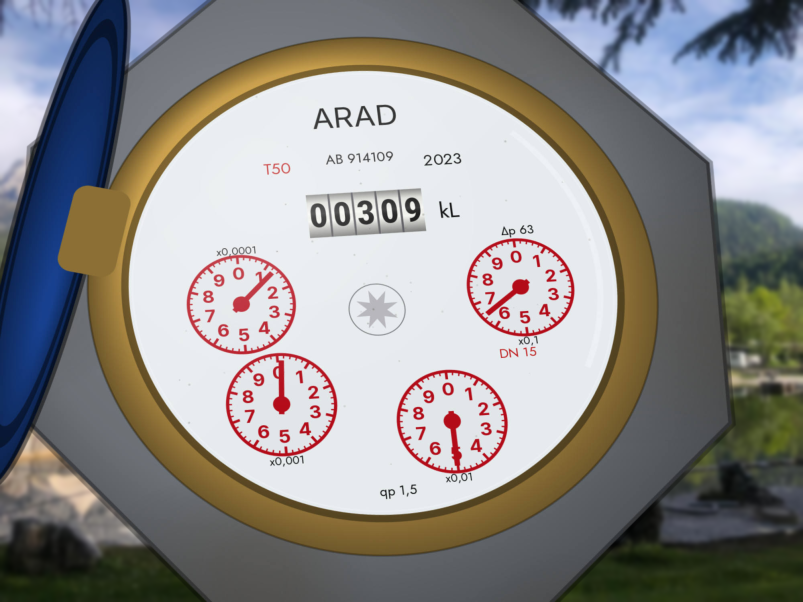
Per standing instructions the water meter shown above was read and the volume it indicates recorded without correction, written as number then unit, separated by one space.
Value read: 309.6501 kL
